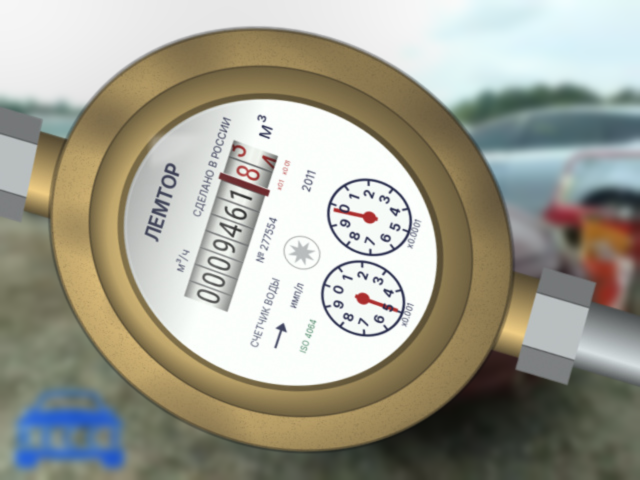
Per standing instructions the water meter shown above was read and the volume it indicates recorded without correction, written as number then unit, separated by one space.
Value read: 9461.8349 m³
